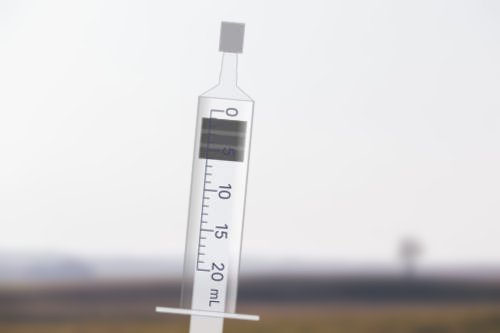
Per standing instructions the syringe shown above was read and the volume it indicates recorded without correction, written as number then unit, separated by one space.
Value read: 1 mL
